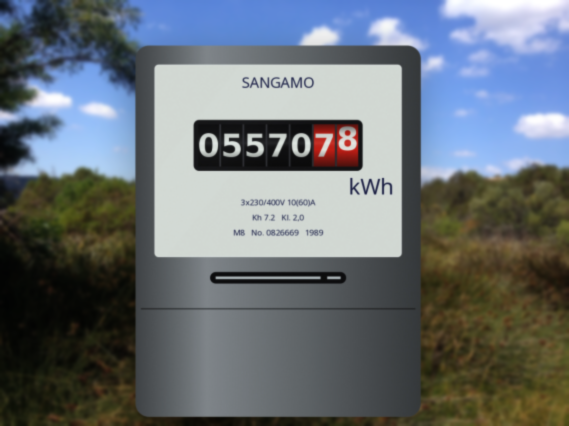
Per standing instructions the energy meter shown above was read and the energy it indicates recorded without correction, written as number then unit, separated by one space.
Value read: 5570.78 kWh
